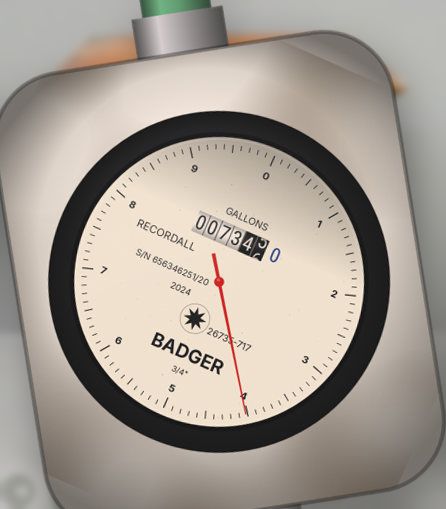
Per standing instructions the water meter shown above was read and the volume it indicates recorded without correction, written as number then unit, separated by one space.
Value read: 73454.0 gal
